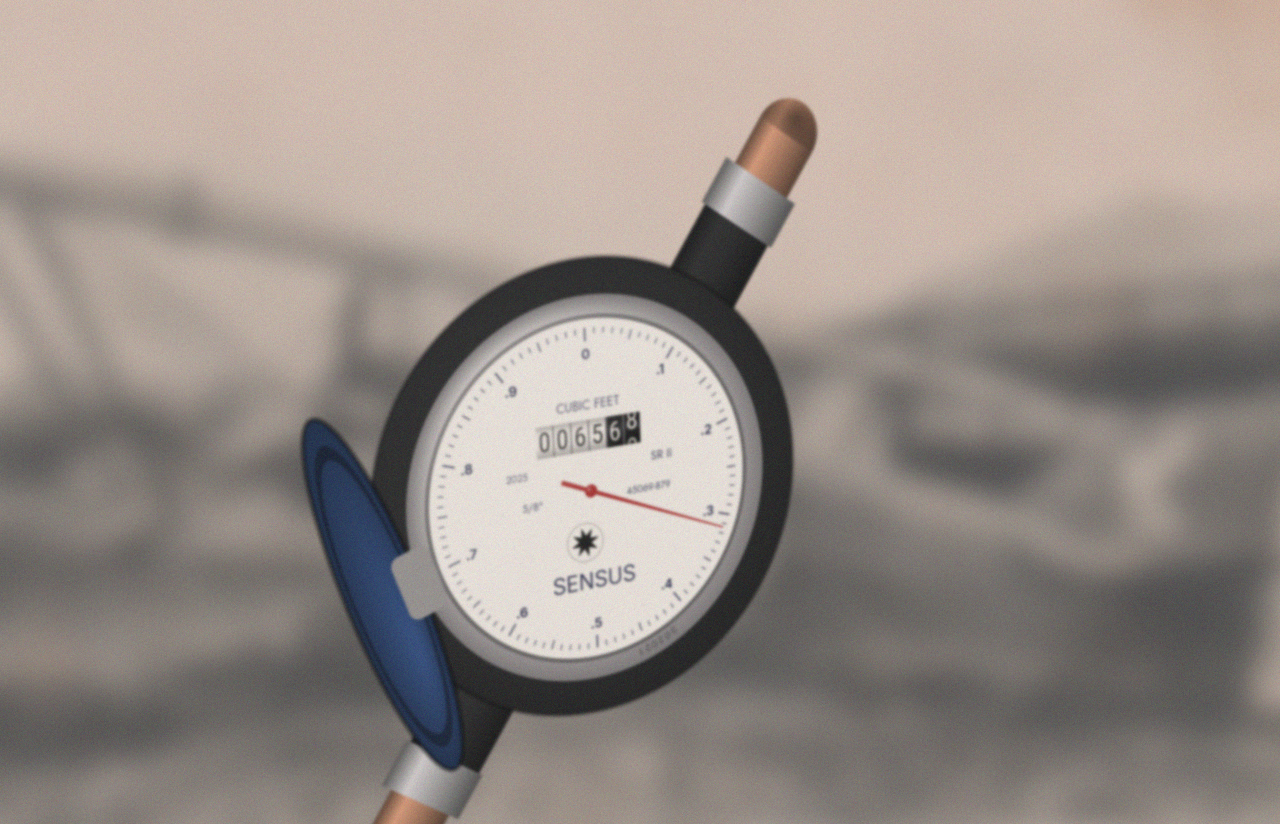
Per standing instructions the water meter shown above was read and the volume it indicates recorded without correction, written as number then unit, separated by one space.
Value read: 6568.31 ft³
